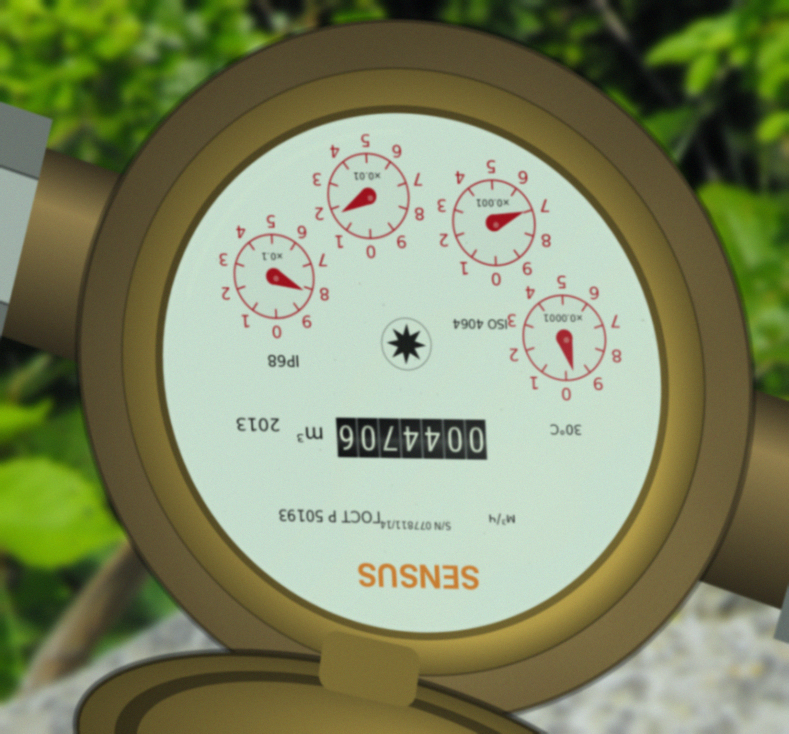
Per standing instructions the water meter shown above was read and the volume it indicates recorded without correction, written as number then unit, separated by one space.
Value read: 44706.8169 m³
